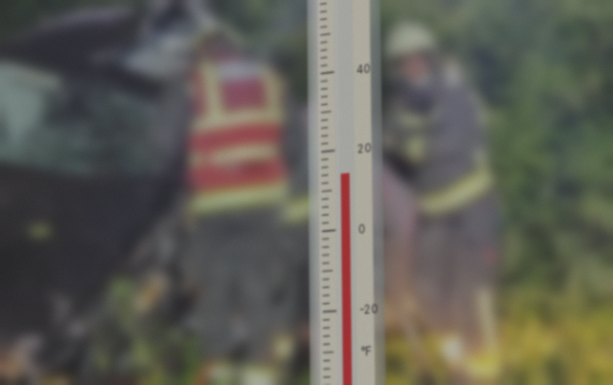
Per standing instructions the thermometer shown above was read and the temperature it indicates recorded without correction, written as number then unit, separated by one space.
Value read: 14 °F
